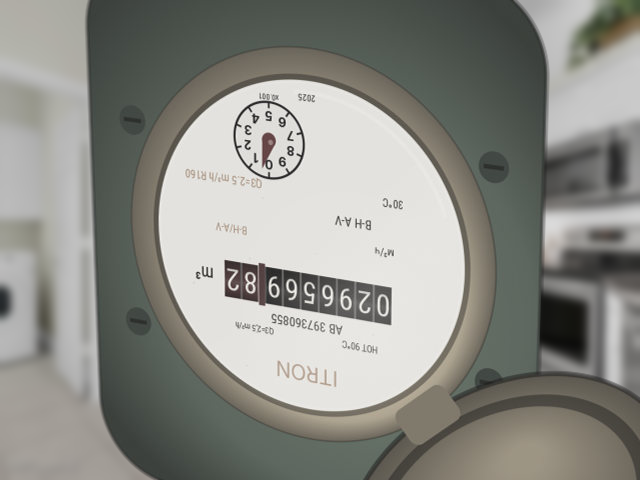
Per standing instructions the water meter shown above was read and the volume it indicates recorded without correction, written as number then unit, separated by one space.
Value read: 296569.820 m³
